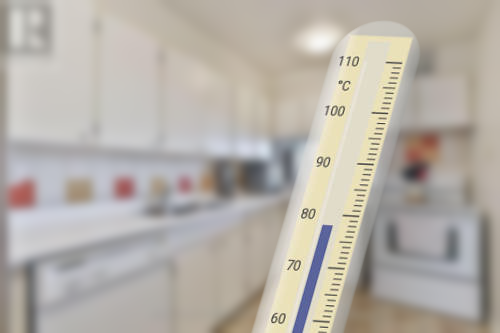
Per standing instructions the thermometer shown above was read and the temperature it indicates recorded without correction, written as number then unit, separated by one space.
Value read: 78 °C
